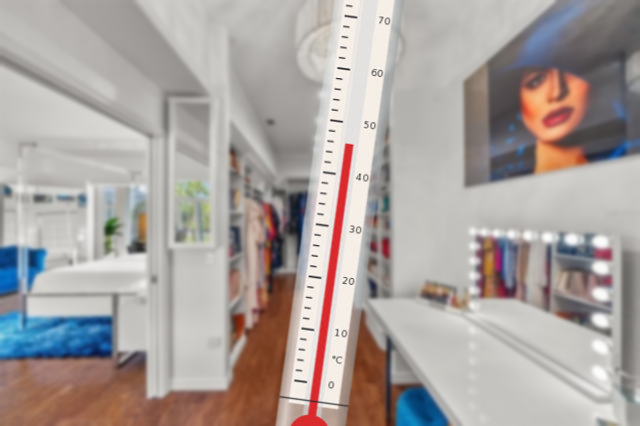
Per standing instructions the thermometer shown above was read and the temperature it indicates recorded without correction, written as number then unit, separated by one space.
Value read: 46 °C
